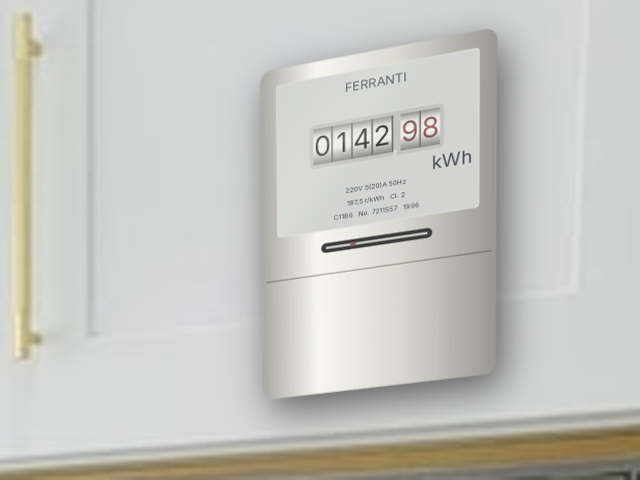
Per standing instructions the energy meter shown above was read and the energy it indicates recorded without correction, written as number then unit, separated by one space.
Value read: 142.98 kWh
